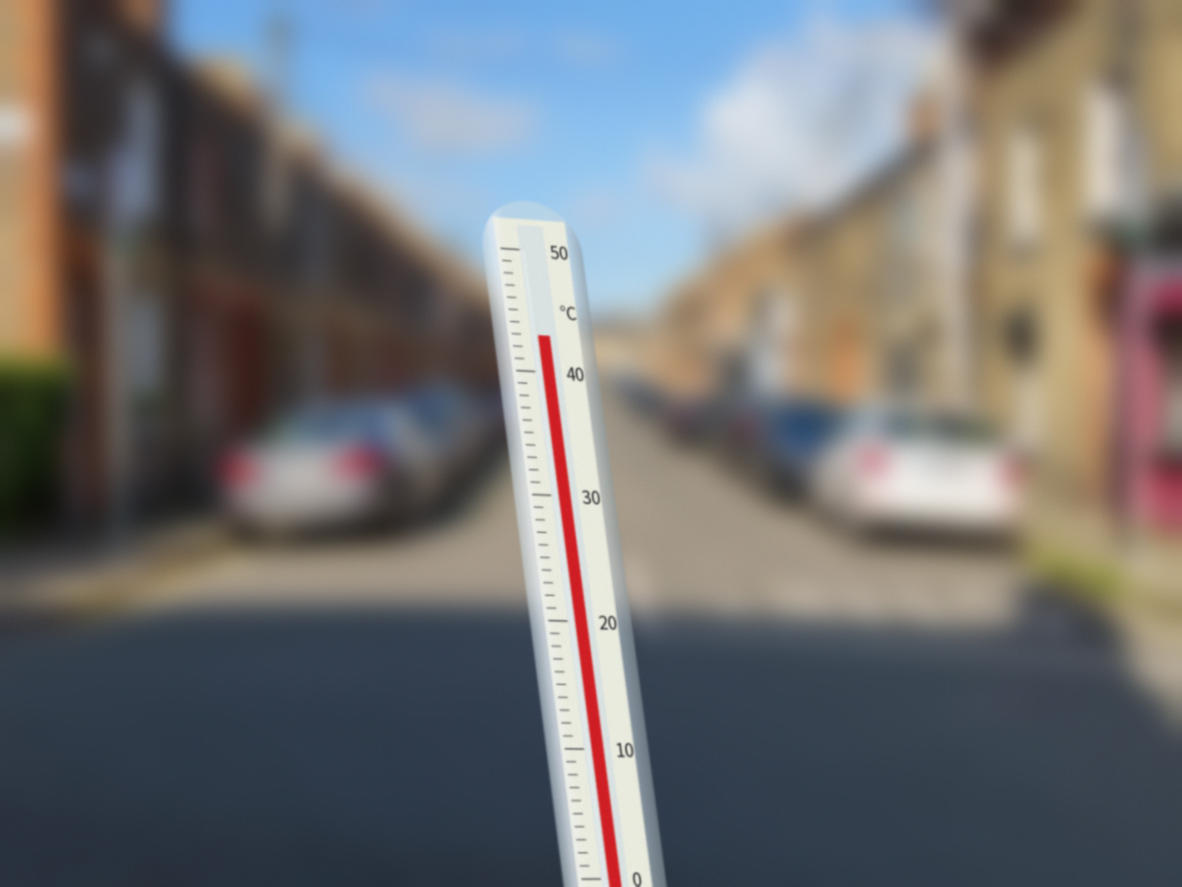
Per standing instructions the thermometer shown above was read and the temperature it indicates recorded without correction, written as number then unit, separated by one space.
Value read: 43 °C
